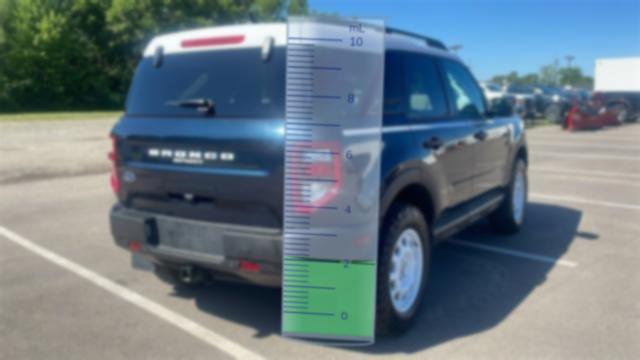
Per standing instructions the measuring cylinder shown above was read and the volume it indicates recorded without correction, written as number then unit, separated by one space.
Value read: 2 mL
